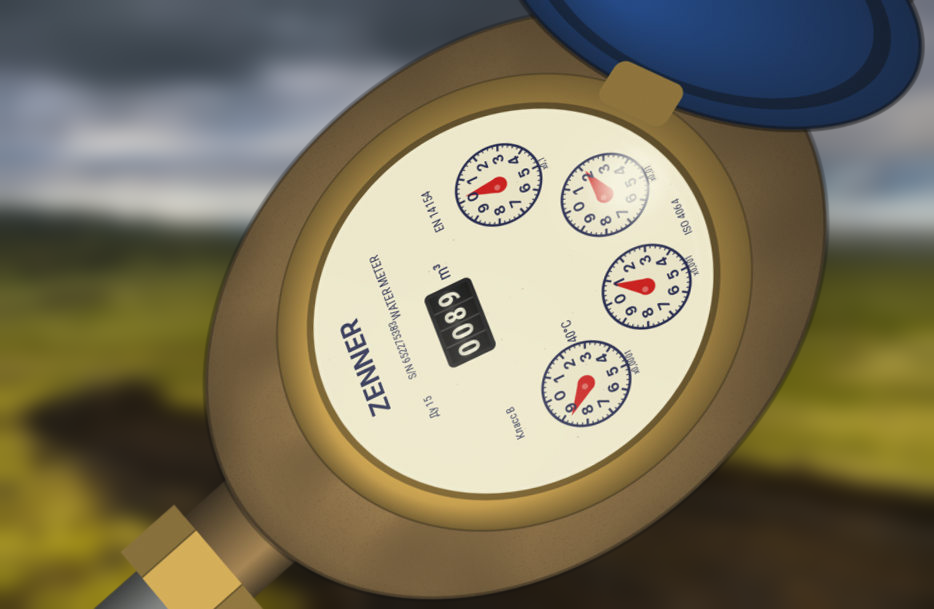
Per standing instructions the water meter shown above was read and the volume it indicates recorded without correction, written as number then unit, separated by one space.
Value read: 89.0208 m³
